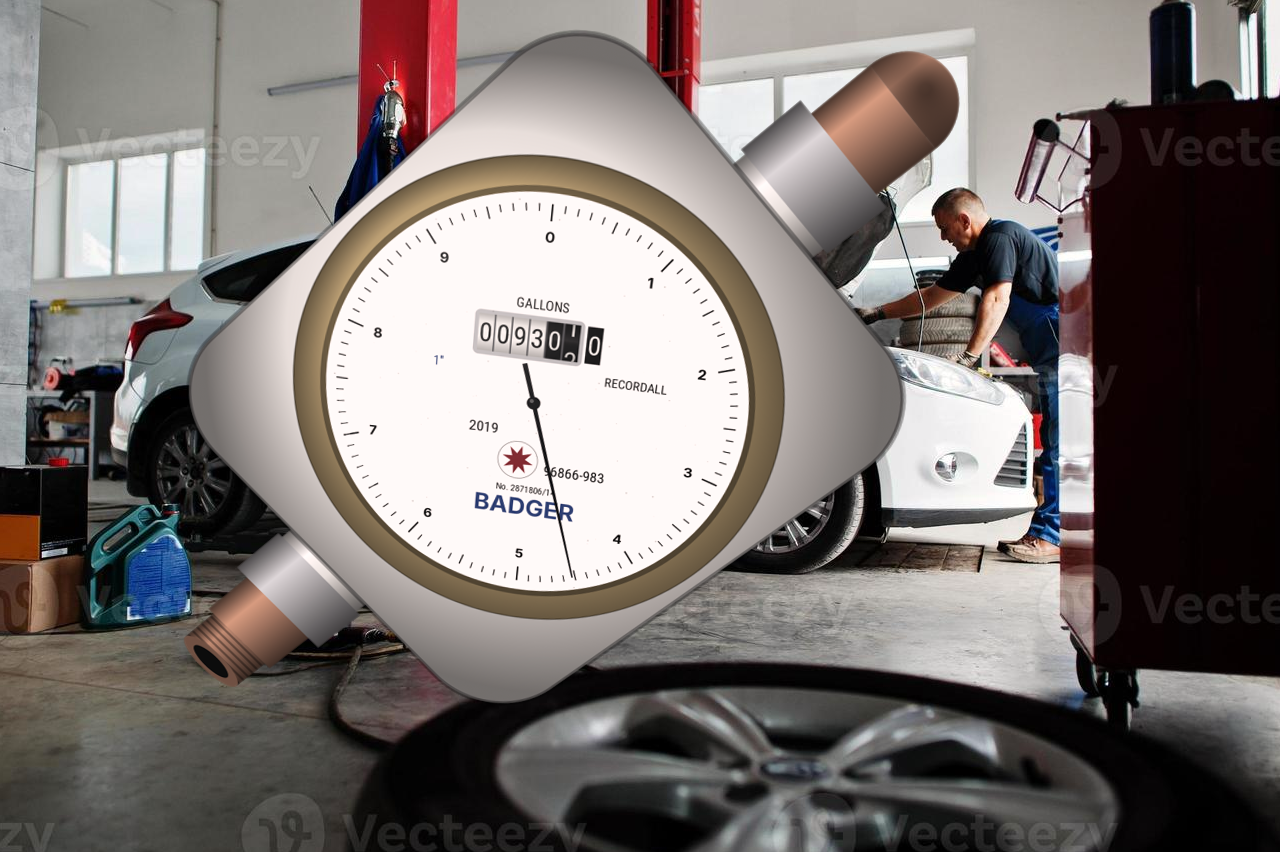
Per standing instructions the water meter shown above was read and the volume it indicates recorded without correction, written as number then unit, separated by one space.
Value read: 93014.5 gal
